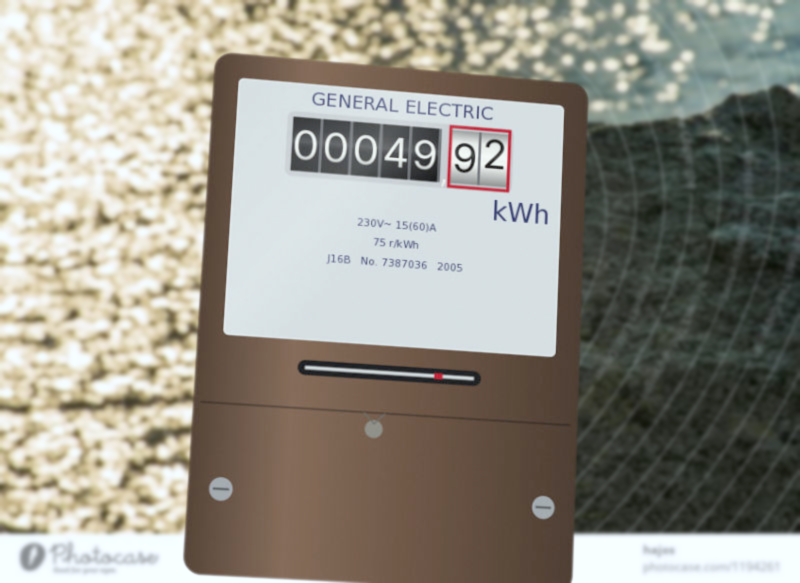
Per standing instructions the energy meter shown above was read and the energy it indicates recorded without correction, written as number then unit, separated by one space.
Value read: 49.92 kWh
